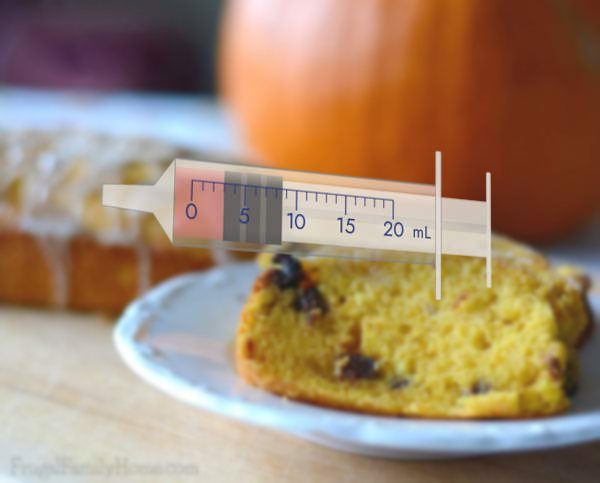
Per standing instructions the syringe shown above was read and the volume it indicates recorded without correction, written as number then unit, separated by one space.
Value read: 3 mL
